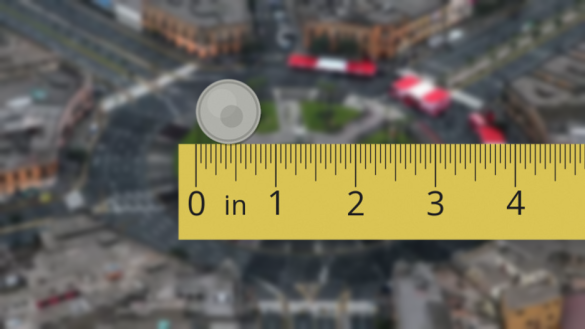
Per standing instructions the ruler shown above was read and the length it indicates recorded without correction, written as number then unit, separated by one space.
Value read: 0.8125 in
